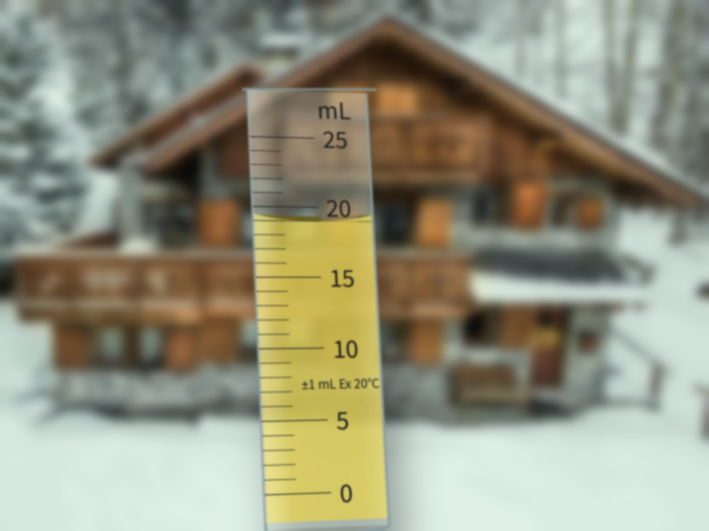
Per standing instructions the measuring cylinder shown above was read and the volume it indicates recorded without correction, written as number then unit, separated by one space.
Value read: 19 mL
